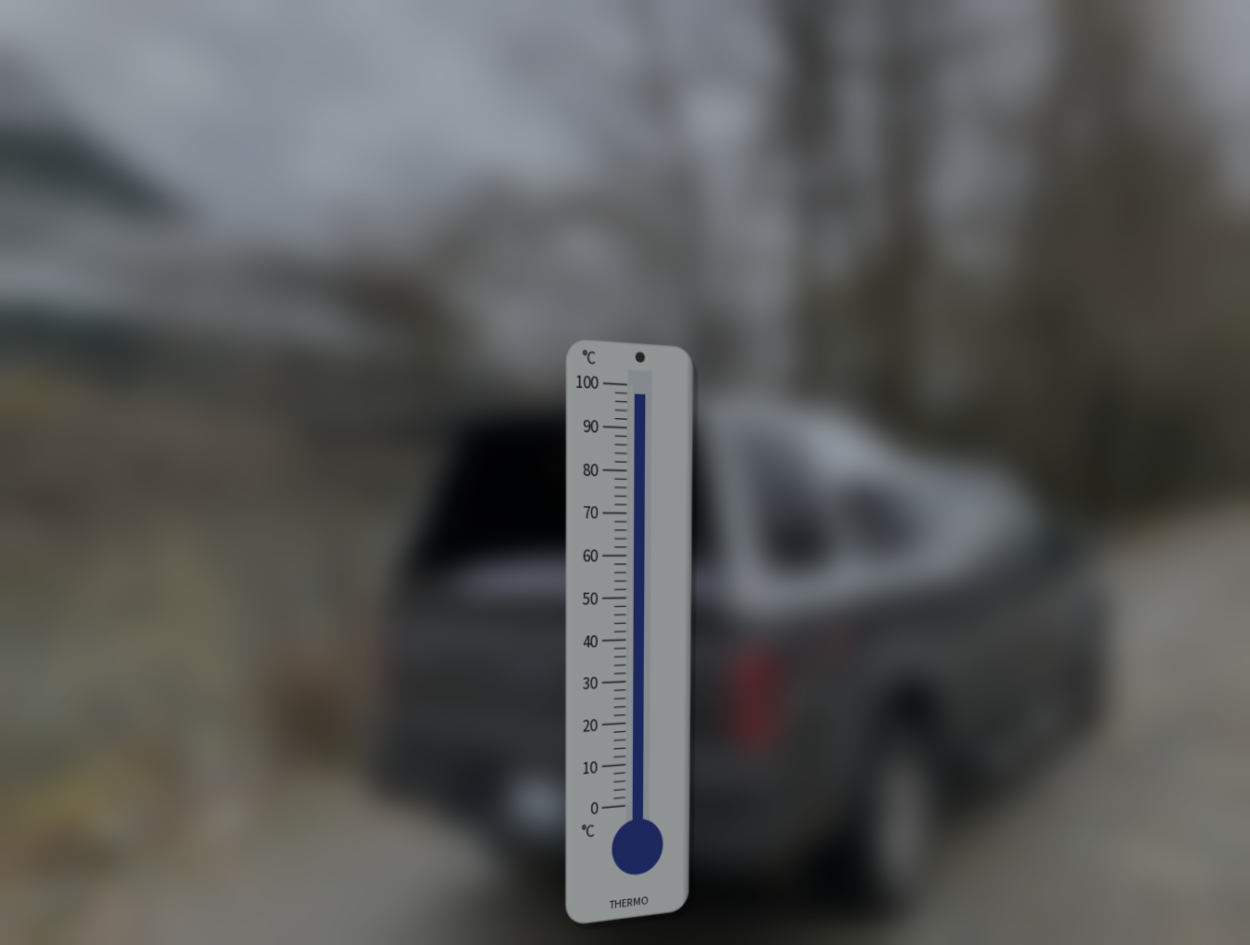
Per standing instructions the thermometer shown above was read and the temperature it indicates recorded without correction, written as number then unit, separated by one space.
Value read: 98 °C
